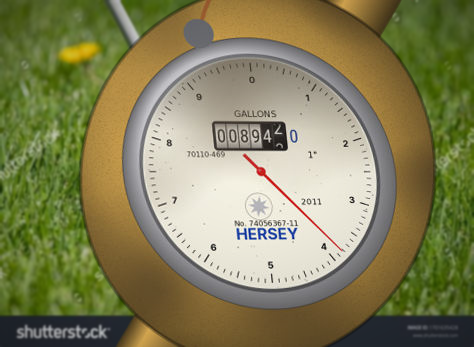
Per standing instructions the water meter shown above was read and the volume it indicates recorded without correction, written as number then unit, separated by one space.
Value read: 89423.8 gal
